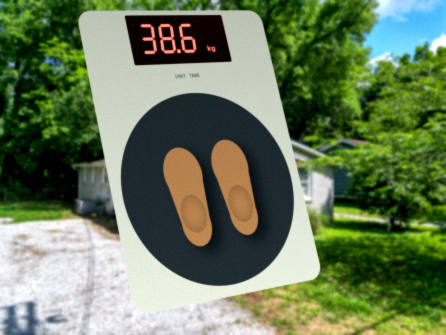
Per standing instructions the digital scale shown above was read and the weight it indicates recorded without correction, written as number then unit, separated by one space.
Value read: 38.6 kg
